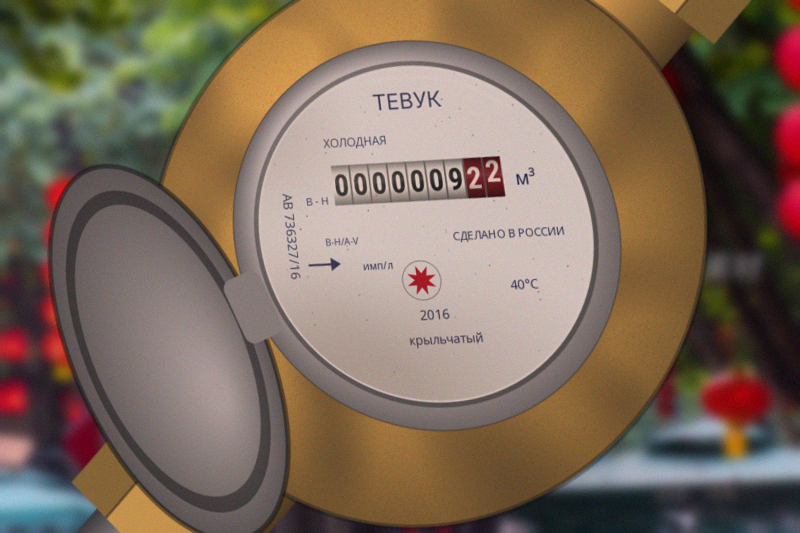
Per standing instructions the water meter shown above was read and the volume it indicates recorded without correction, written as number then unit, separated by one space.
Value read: 9.22 m³
